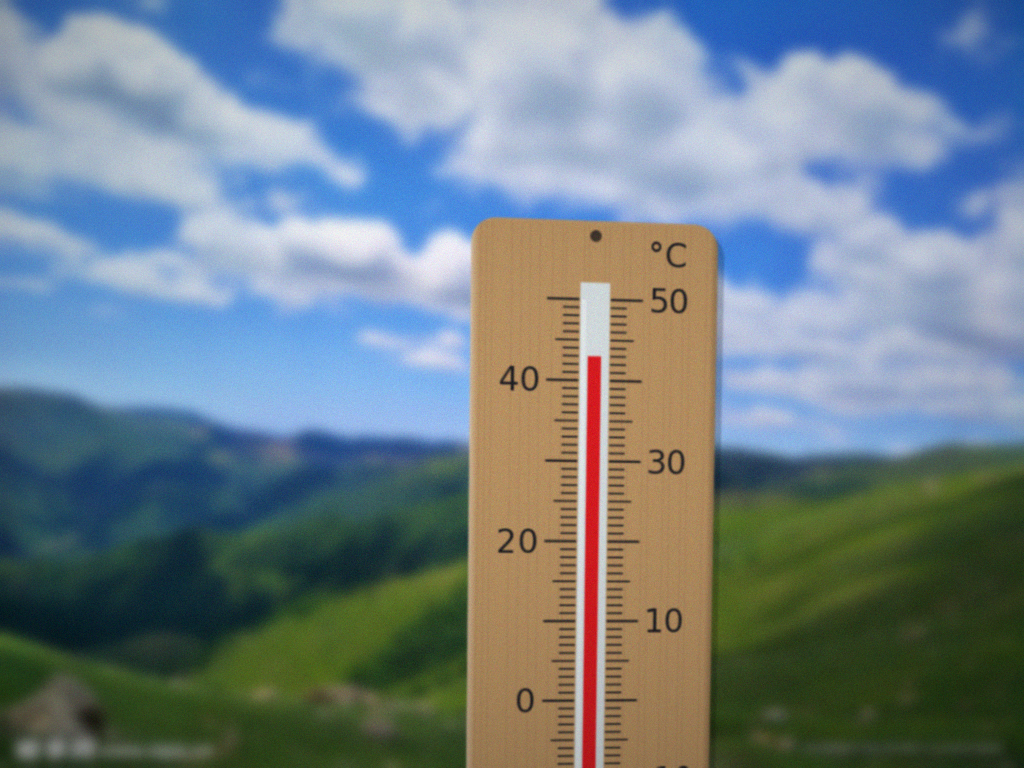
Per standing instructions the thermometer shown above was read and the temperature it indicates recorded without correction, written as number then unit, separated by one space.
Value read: 43 °C
